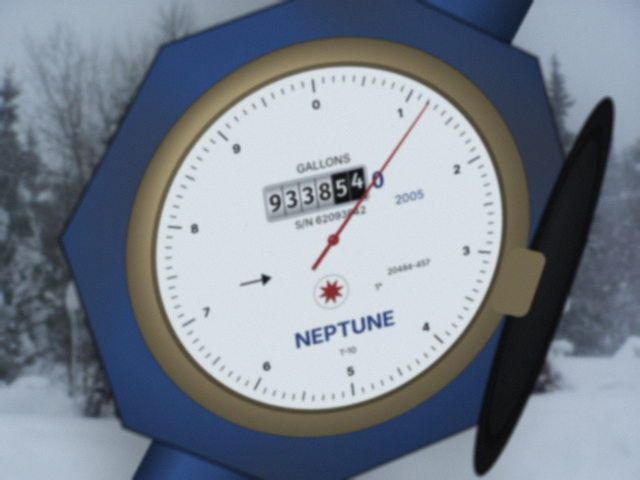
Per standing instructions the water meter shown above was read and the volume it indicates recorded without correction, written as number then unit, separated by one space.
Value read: 9338541.2 gal
